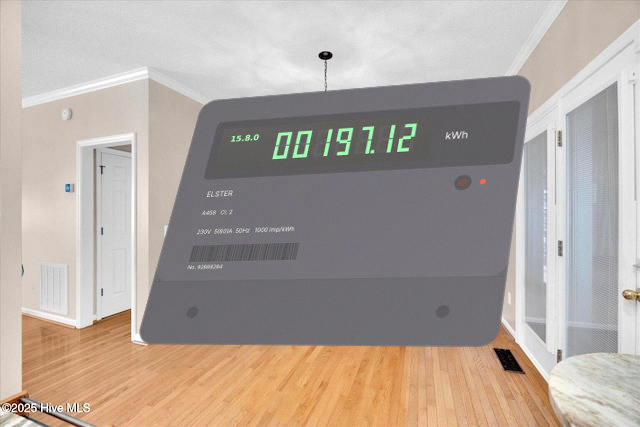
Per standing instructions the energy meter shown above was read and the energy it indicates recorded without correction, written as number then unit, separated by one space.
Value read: 197.12 kWh
